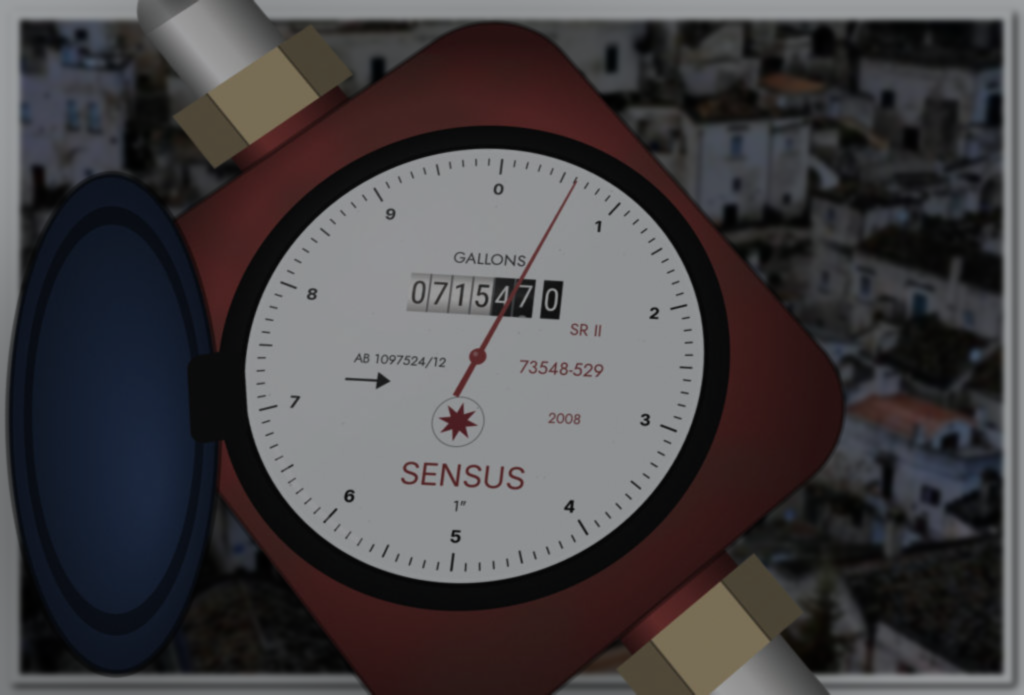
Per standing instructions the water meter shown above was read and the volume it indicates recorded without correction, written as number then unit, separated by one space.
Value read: 715470.6 gal
